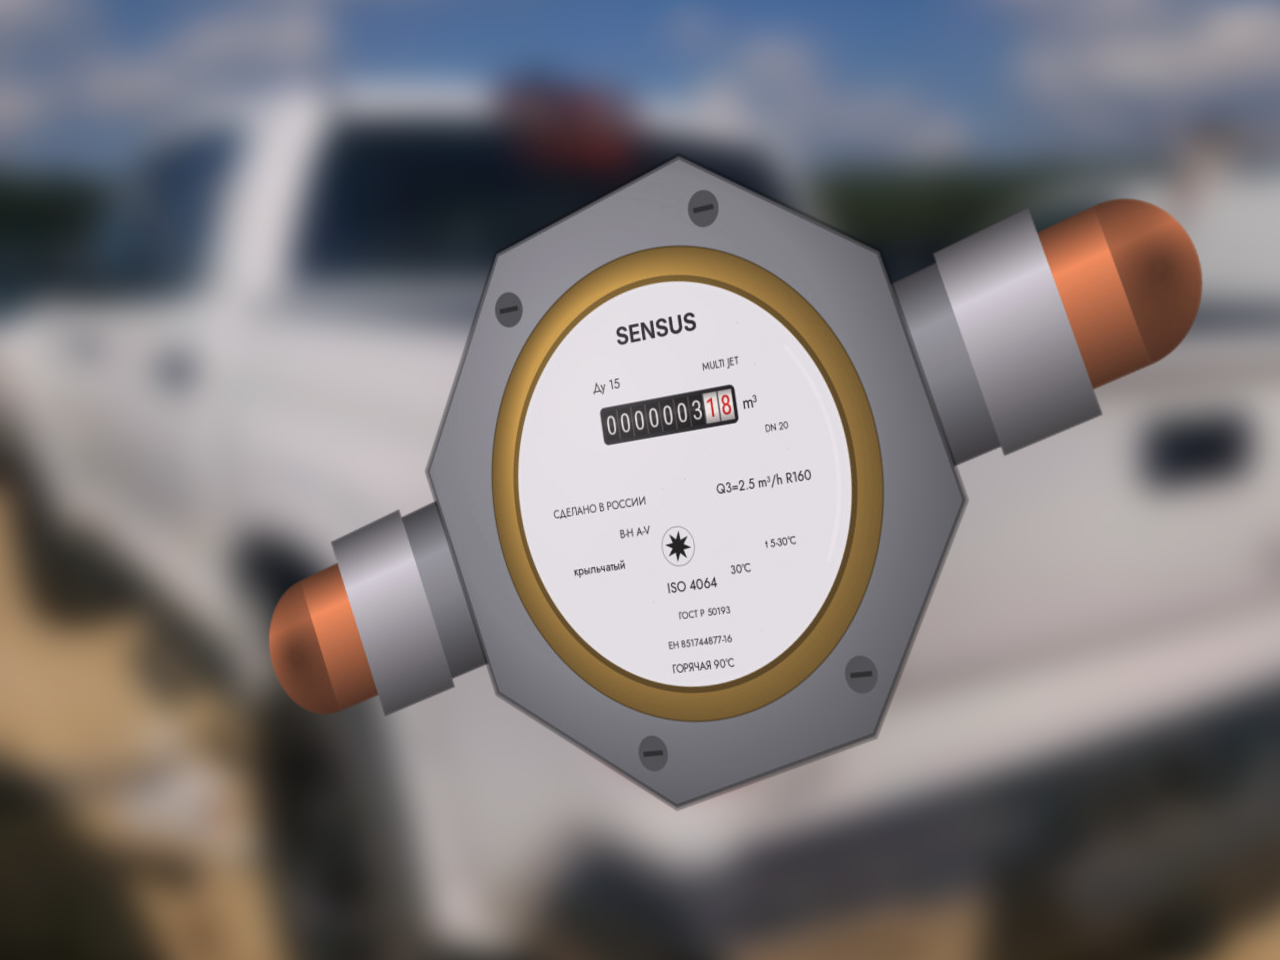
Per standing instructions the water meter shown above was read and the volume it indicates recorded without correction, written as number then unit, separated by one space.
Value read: 3.18 m³
